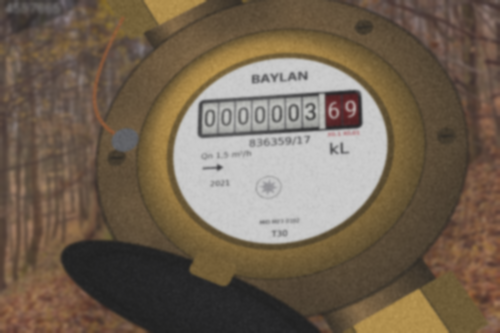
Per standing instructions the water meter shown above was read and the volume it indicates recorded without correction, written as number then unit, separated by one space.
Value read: 3.69 kL
